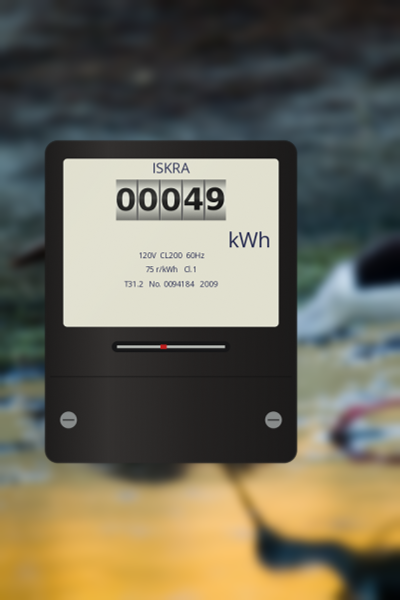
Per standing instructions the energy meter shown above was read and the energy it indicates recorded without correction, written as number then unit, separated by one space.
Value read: 49 kWh
